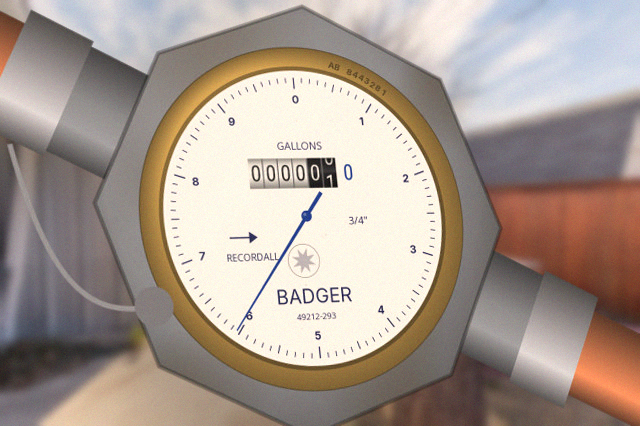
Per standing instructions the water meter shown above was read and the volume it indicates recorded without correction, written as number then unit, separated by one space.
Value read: 6.0 gal
